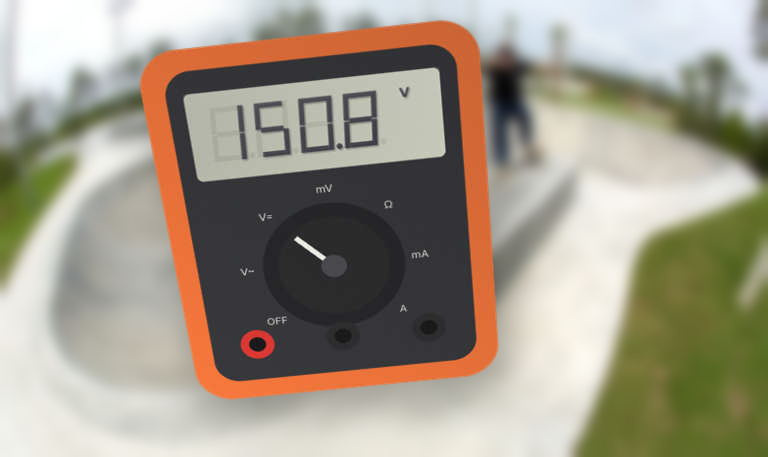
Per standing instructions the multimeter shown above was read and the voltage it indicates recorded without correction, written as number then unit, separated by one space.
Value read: 150.8 V
